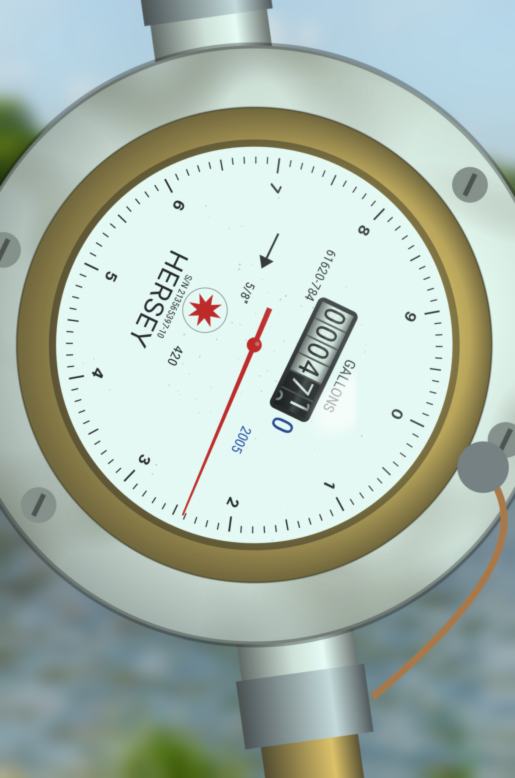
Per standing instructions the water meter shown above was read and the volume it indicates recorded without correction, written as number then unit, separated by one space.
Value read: 4712.4 gal
